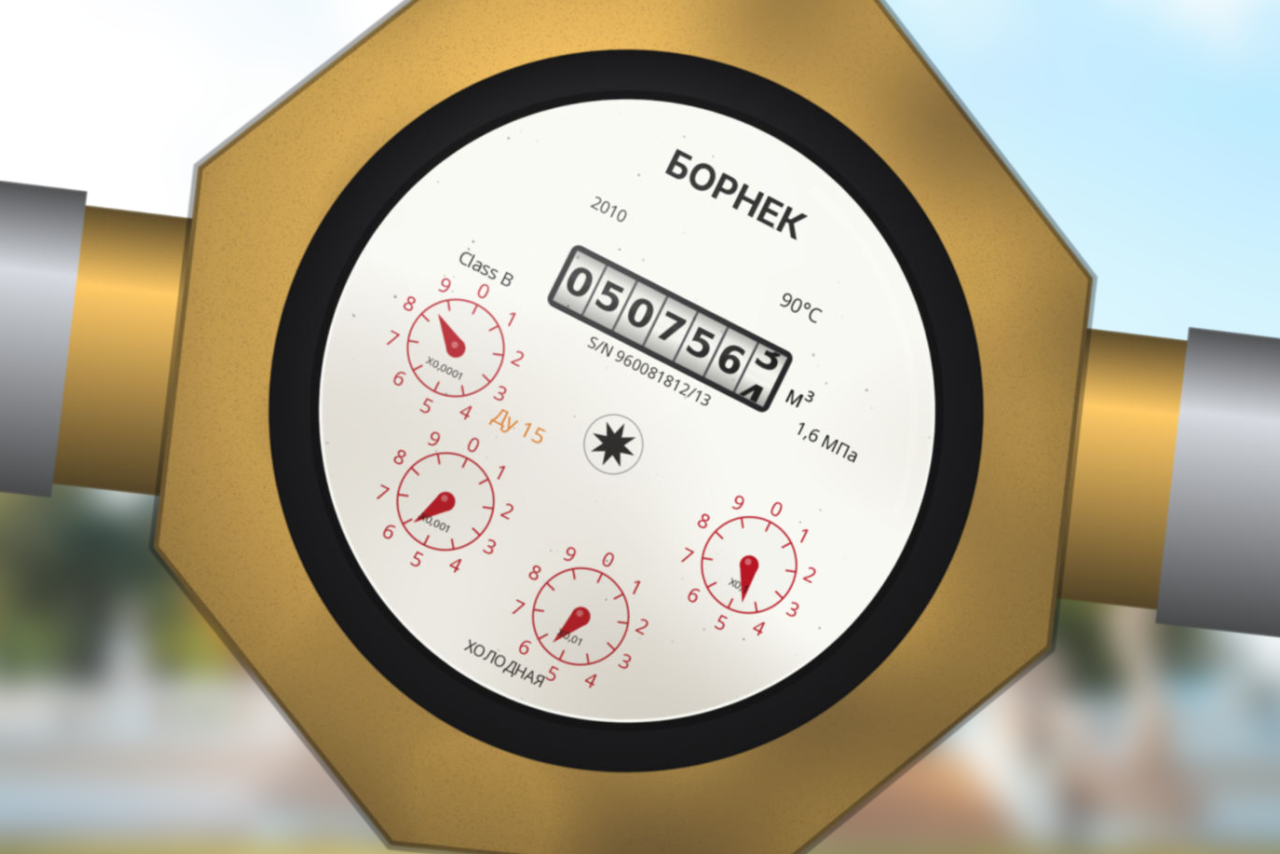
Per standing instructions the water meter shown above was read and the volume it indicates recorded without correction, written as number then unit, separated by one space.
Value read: 507563.4558 m³
